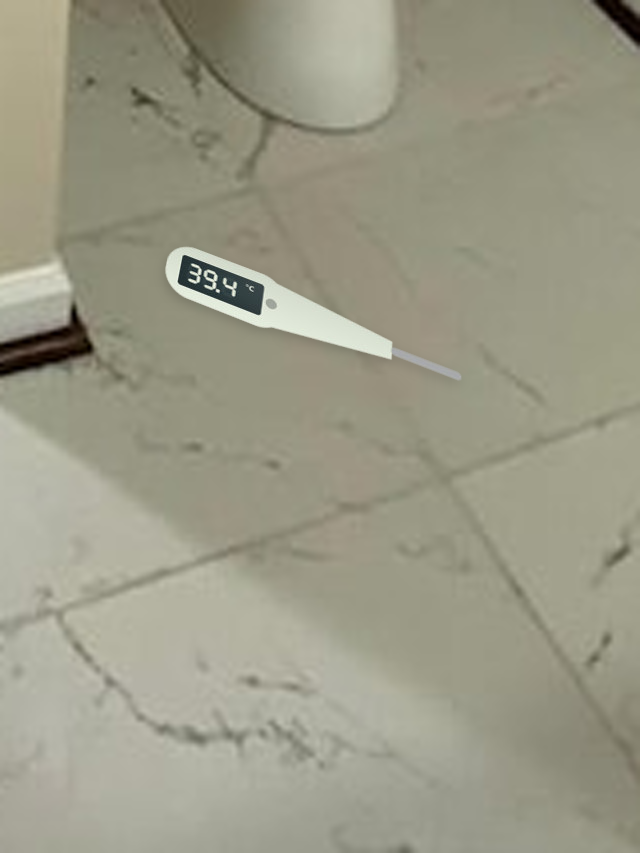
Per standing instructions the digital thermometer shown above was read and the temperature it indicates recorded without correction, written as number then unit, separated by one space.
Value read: 39.4 °C
